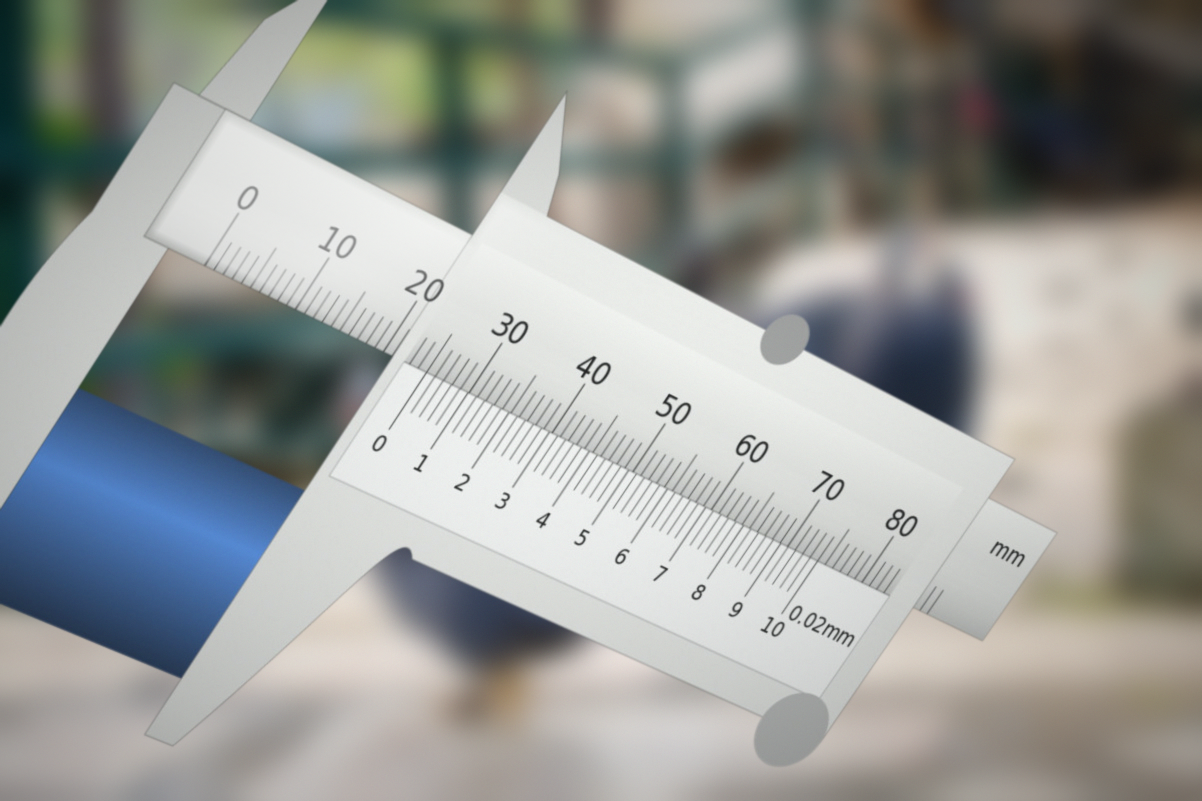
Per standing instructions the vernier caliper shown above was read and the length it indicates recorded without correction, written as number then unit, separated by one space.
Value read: 25.0 mm
